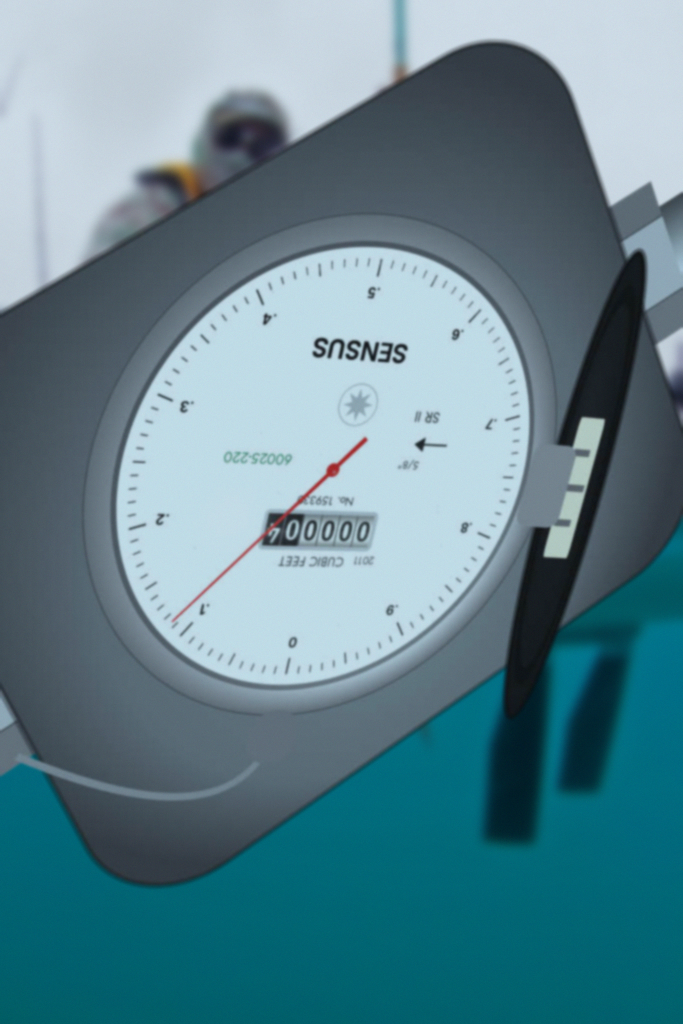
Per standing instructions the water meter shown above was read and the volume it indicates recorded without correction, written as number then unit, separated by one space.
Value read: 4.11 ft³
